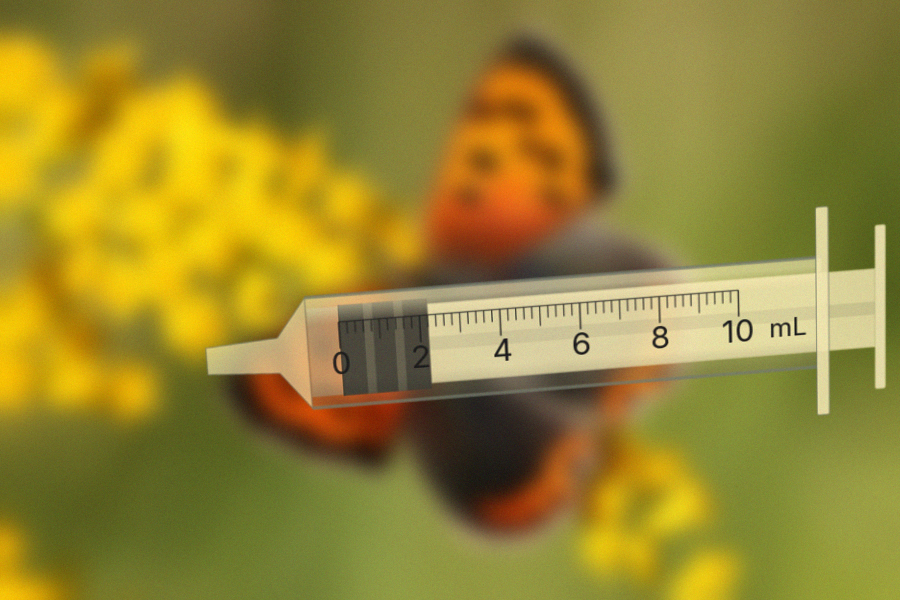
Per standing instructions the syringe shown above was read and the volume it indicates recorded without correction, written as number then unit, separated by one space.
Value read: 0 mL
